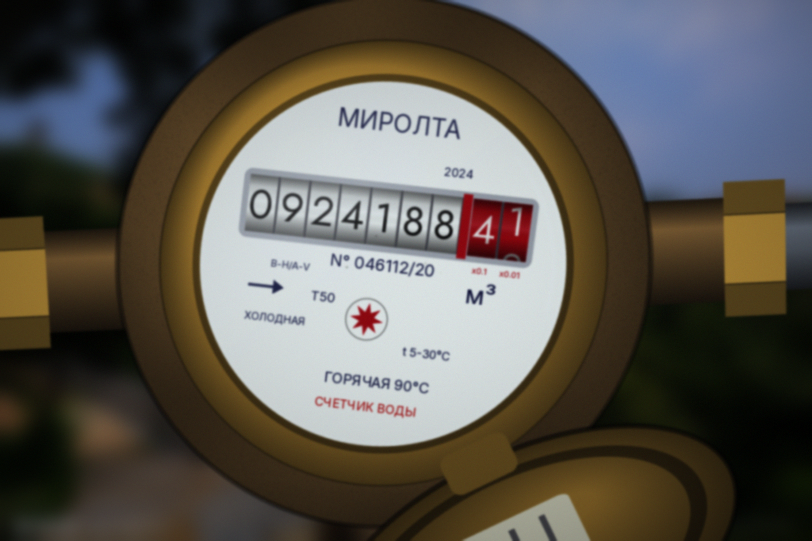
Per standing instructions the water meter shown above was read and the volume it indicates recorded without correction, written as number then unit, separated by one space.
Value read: 924188.41 m³
